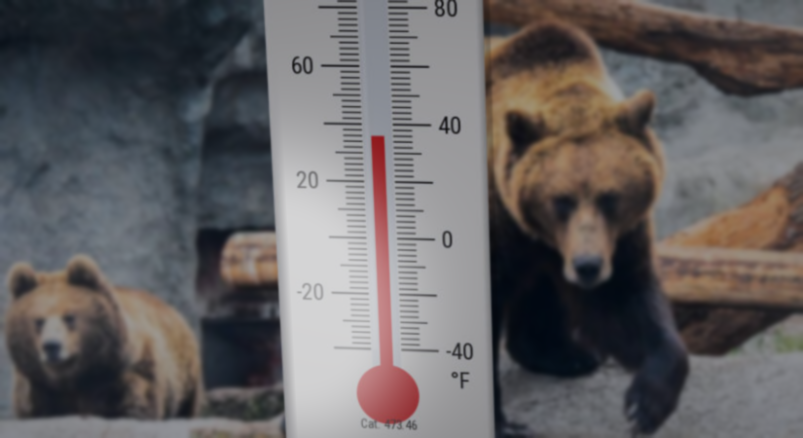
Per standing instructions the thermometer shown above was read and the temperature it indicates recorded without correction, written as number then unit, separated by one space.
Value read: 36 °F
